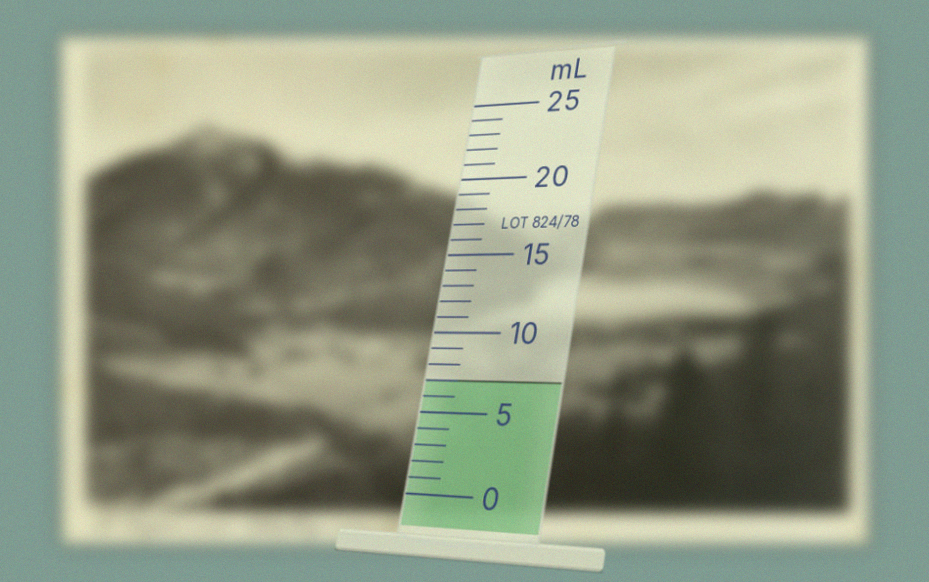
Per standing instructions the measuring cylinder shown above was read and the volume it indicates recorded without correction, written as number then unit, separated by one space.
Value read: 7 mL
